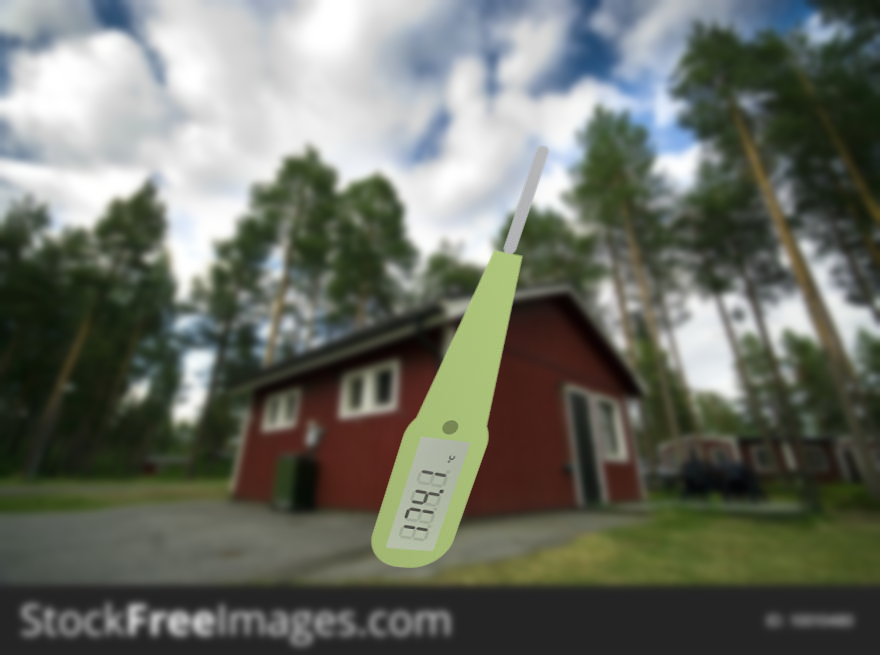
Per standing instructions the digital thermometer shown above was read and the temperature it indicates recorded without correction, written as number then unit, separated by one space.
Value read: 174.1 °C
